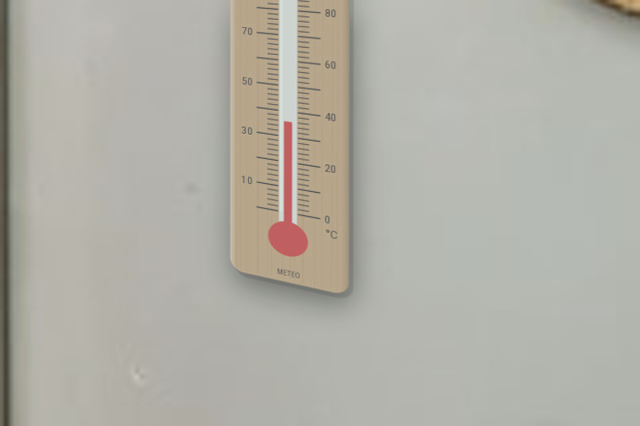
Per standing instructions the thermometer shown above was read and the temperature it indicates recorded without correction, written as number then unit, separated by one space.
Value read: 36 °C
